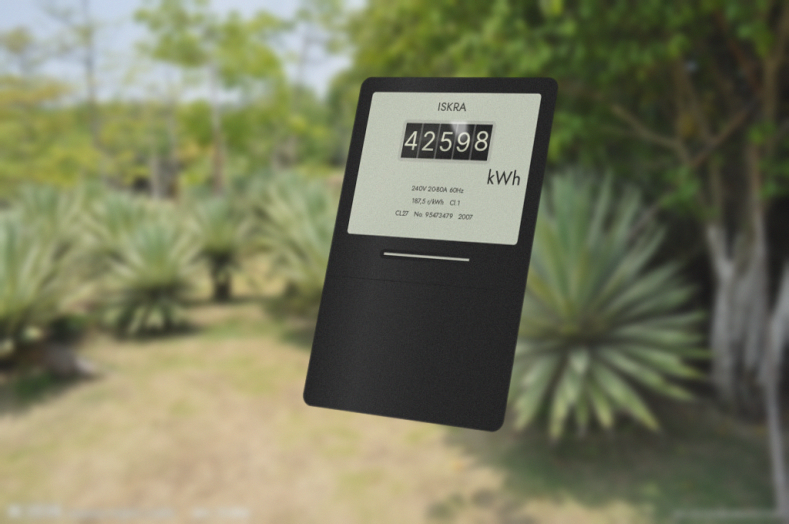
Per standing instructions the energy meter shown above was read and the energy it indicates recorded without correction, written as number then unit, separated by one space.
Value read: 42598 kWh
